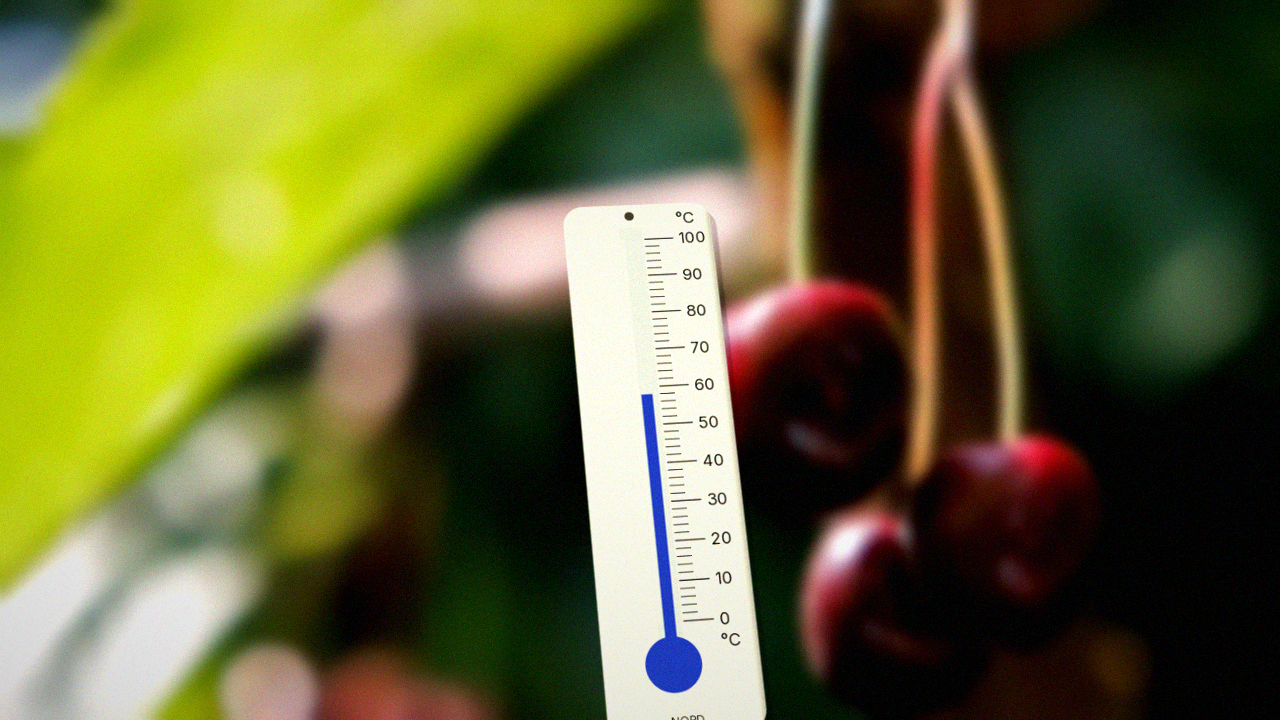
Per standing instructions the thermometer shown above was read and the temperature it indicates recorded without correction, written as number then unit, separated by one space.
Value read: 58 °C
